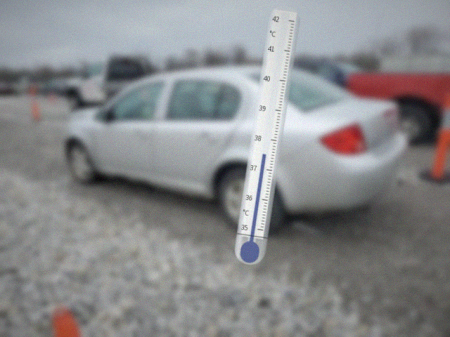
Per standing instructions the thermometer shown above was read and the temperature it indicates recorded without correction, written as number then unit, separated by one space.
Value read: 37.5 °C
